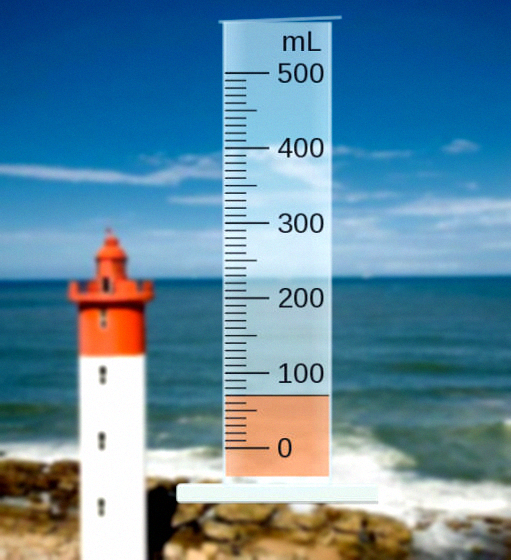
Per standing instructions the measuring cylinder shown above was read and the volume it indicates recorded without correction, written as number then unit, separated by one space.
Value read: 70 mL
